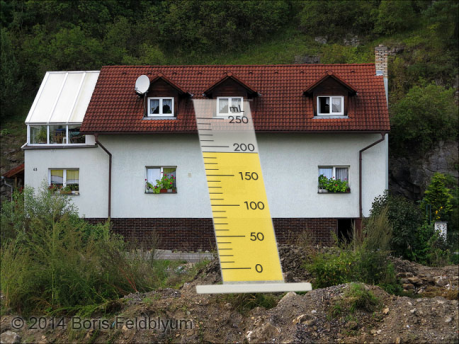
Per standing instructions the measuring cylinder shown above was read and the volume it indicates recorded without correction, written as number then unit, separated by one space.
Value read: 190 mL
